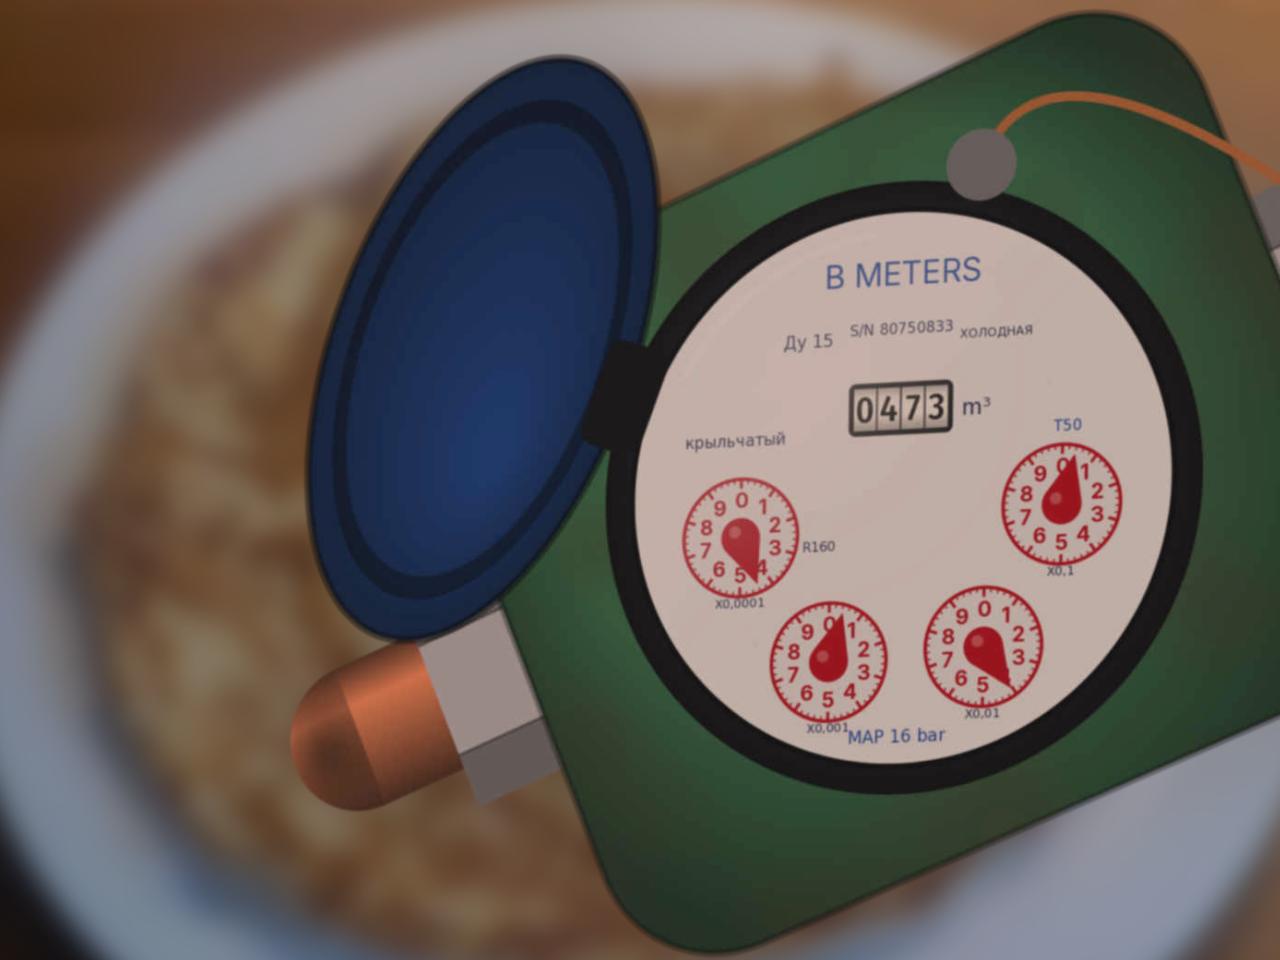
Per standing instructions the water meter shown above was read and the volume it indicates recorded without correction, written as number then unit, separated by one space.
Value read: 473.0404 m³
